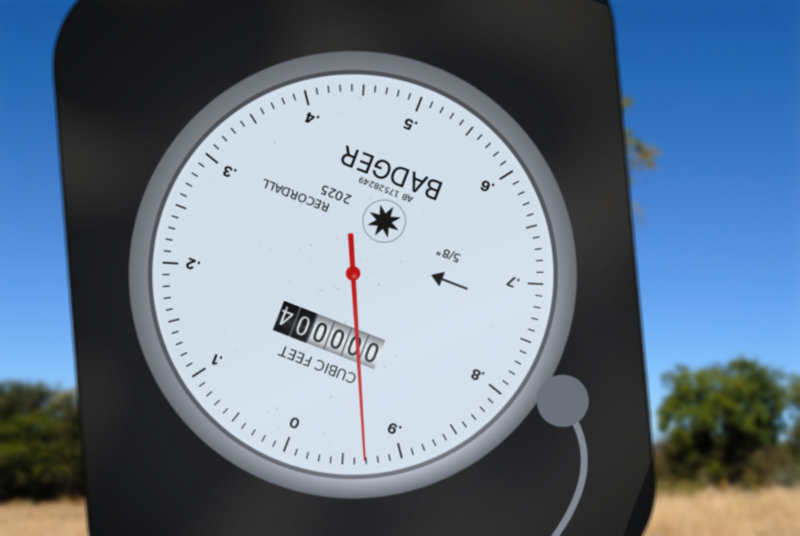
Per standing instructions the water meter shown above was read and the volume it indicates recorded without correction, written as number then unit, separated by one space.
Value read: 3.93 ft³
